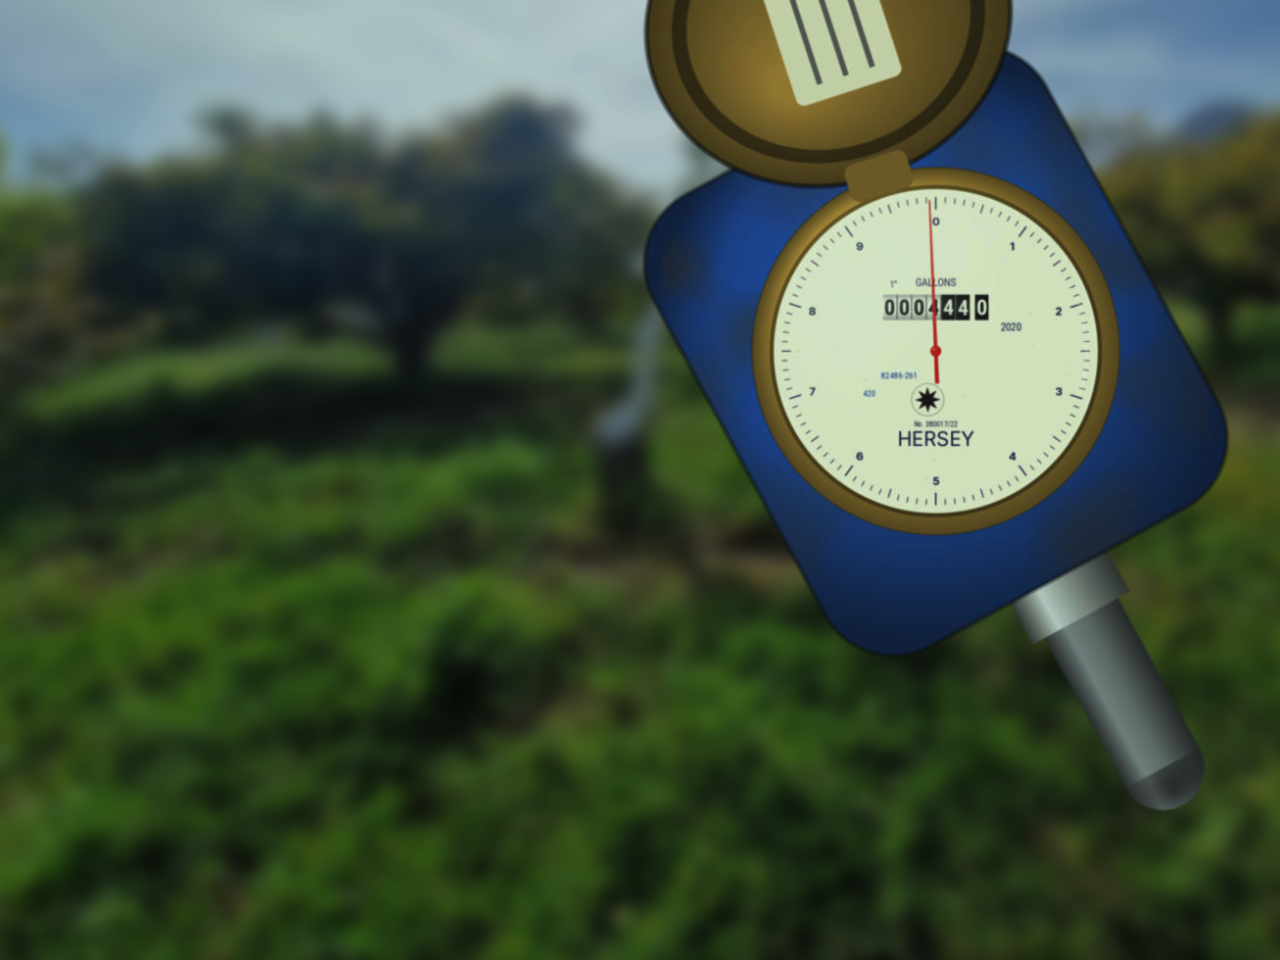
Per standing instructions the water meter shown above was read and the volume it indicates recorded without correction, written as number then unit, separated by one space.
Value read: 4439.9 gal
